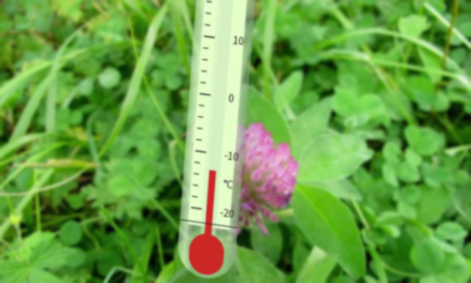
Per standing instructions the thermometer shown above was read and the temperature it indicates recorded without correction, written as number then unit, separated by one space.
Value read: -13 °C
